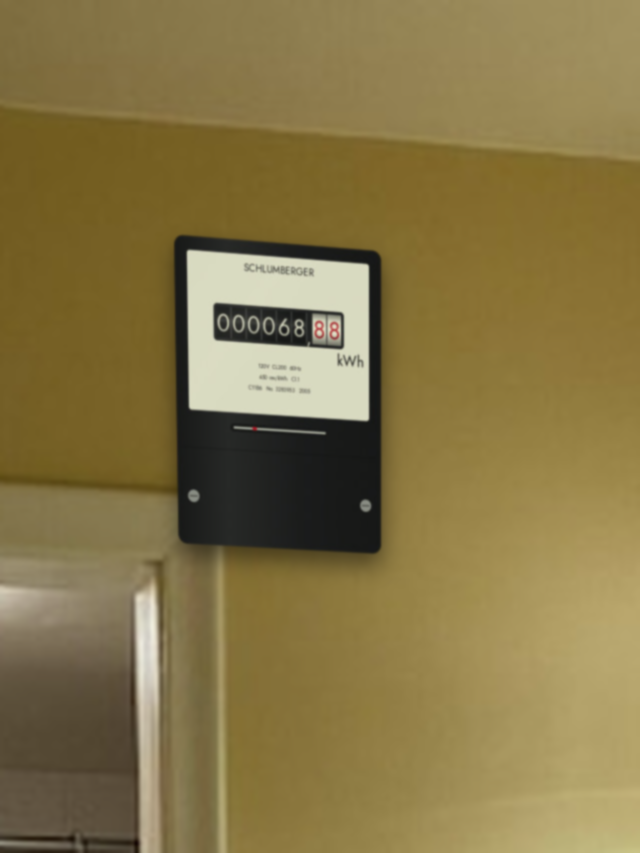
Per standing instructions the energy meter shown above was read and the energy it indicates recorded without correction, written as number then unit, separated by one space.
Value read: 68.88 kWh
